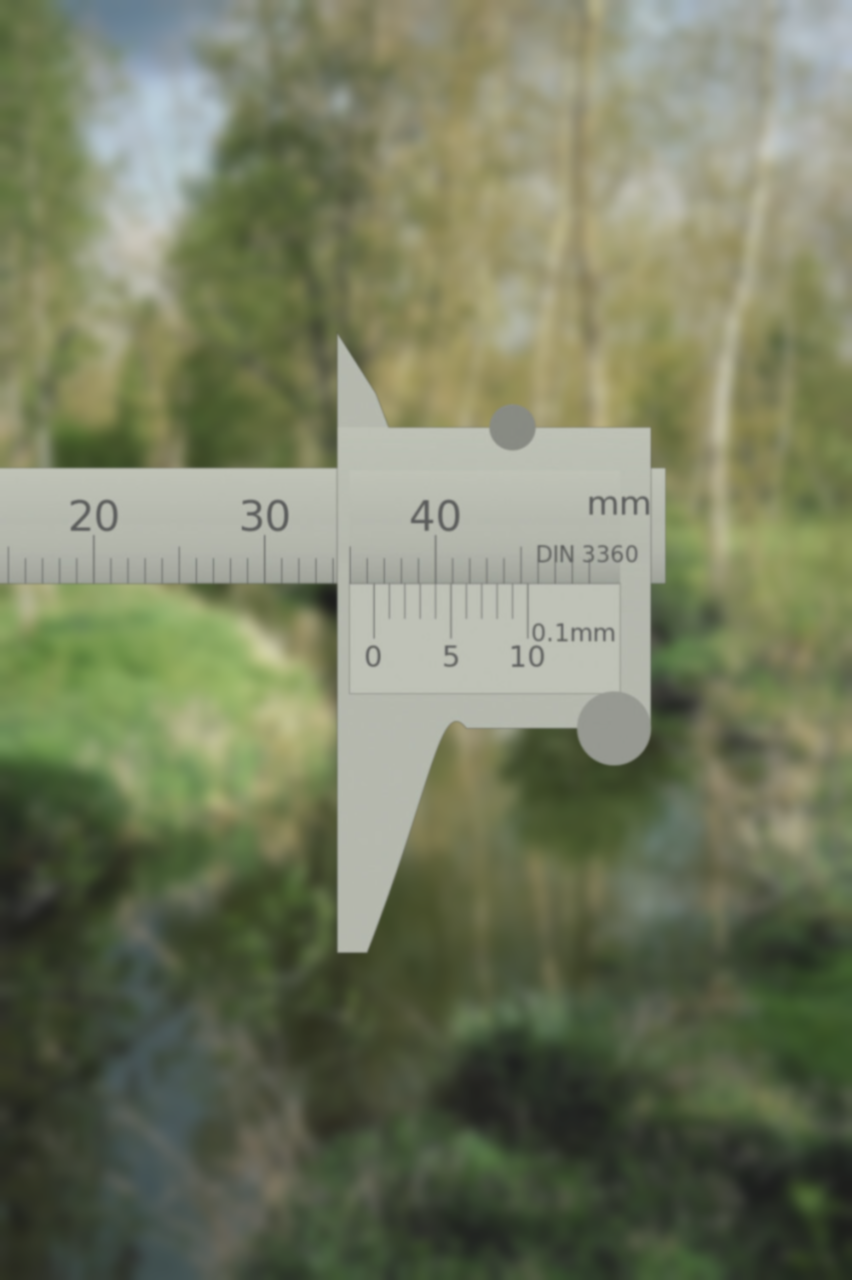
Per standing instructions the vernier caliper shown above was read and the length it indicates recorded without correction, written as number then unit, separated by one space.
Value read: 36.4 mm
